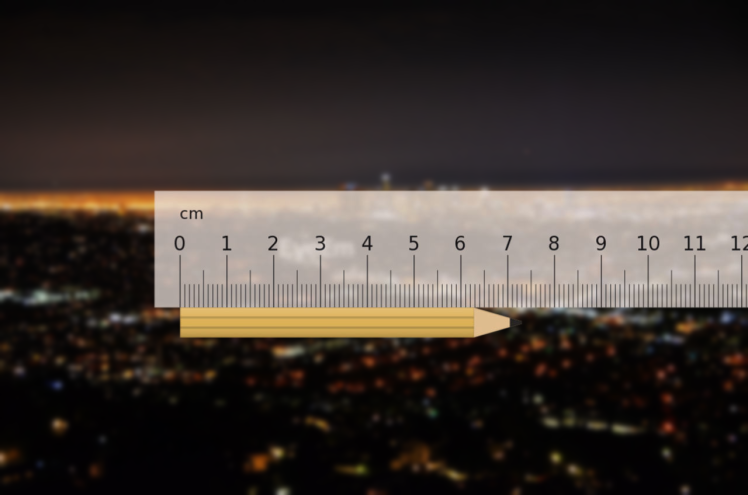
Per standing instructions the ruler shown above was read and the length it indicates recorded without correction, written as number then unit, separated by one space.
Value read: 7.3 cm
